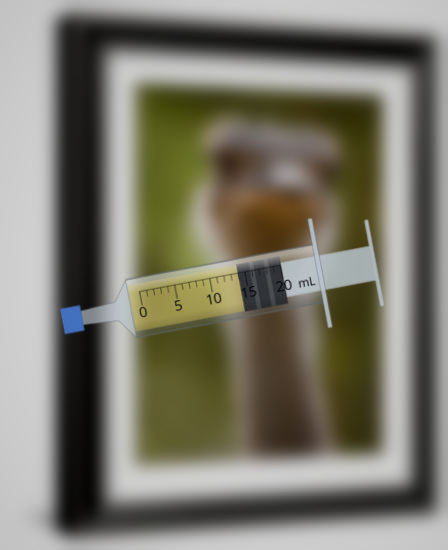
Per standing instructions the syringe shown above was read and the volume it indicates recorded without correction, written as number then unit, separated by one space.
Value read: 14 mL
